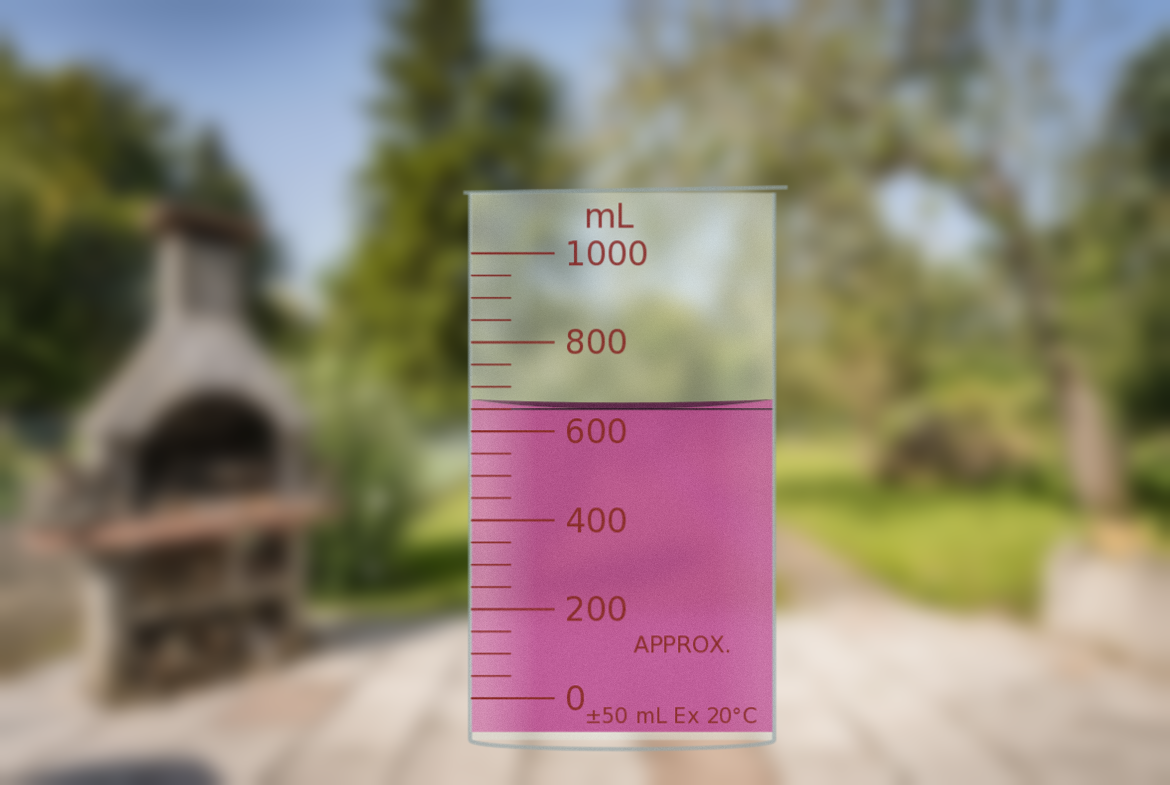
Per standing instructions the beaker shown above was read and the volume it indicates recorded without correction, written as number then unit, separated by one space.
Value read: 650 mL
